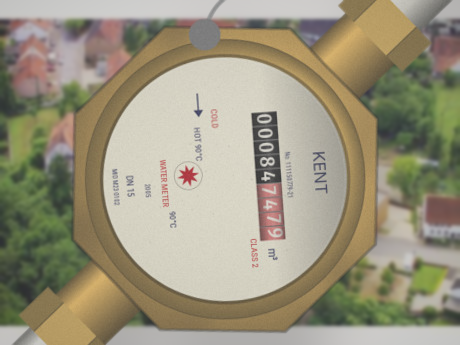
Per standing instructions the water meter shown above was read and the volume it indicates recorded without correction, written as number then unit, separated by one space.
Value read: 84.7479 m³
